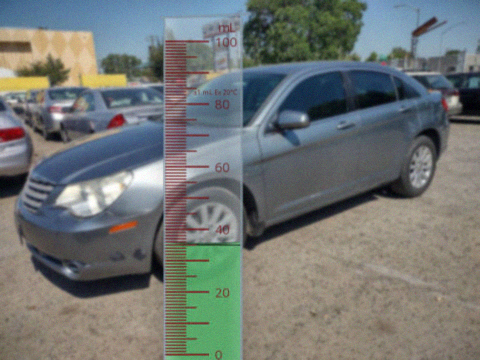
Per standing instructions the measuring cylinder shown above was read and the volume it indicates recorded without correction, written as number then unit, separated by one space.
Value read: 35 mL
